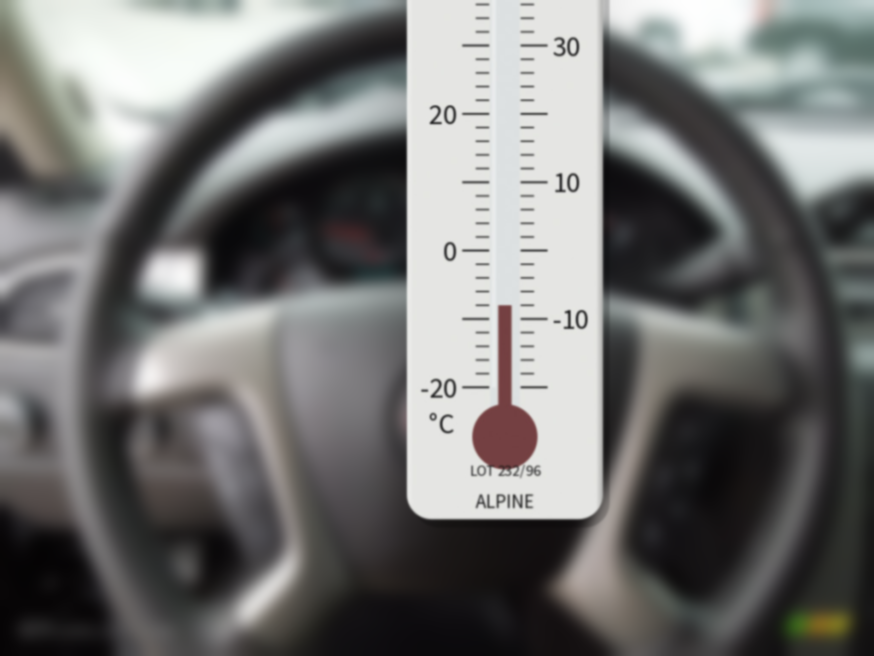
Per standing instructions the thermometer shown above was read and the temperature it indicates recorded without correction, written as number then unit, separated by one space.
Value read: -8 °C
